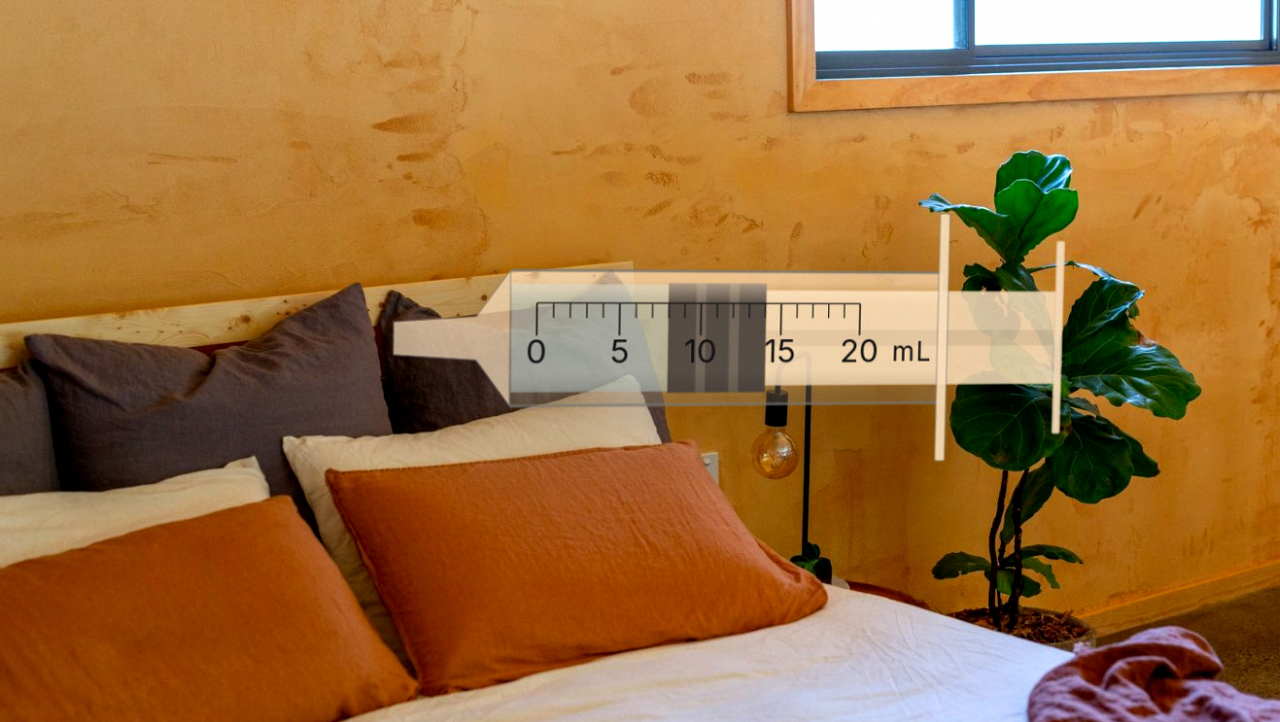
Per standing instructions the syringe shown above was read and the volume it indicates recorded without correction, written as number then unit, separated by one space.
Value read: 8 mL
